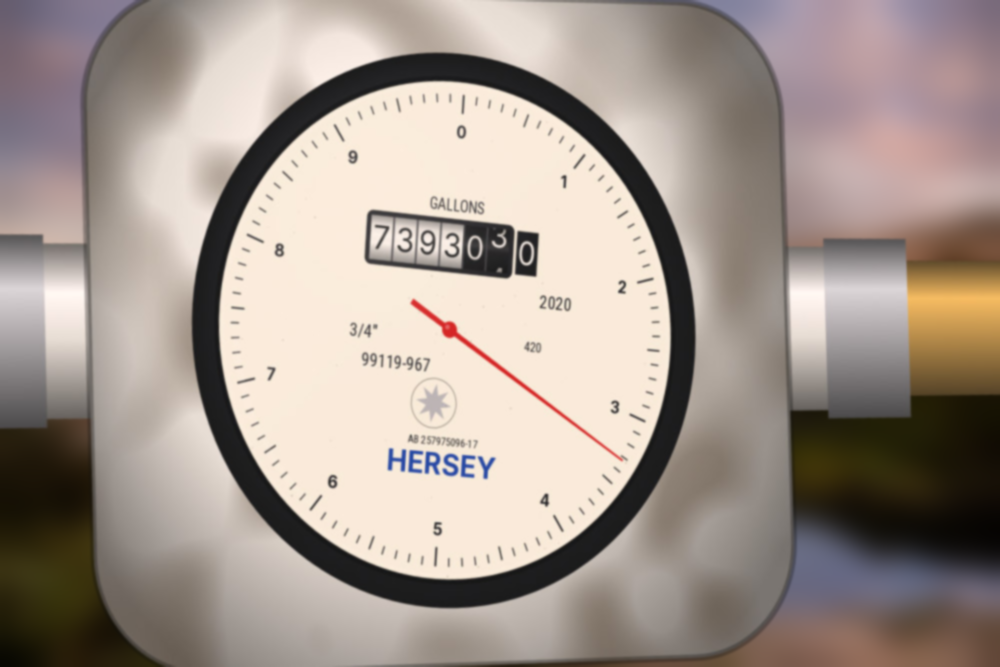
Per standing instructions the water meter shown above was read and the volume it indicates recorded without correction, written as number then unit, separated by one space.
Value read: 7393033.3 gal
